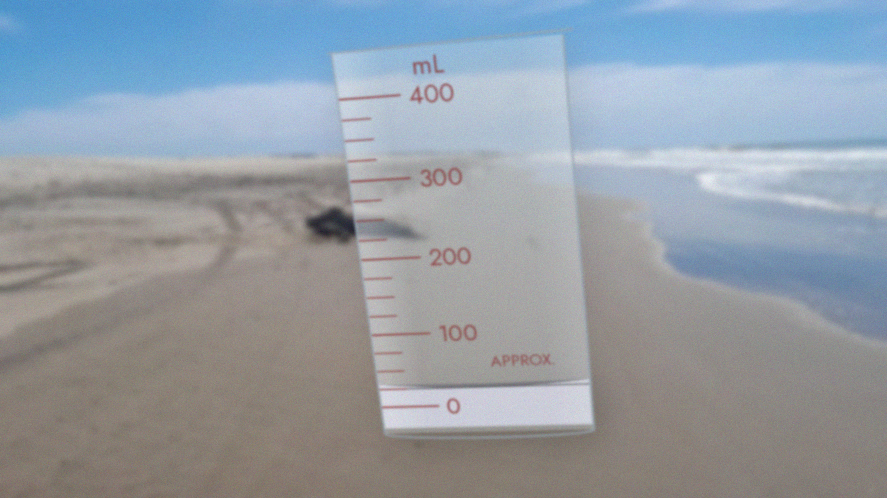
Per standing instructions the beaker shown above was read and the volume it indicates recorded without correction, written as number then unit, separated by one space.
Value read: 25 mL
